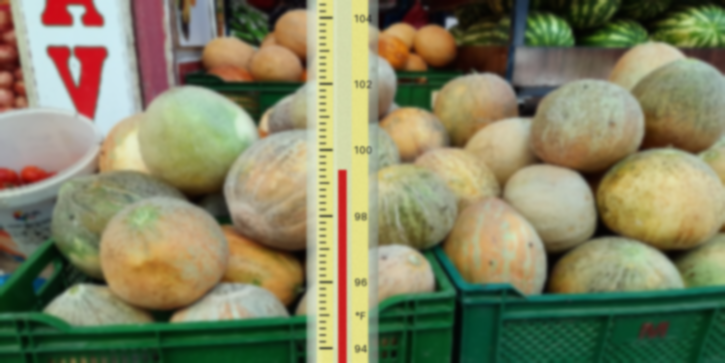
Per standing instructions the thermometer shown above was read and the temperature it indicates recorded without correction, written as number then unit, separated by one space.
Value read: 99.4 °F
